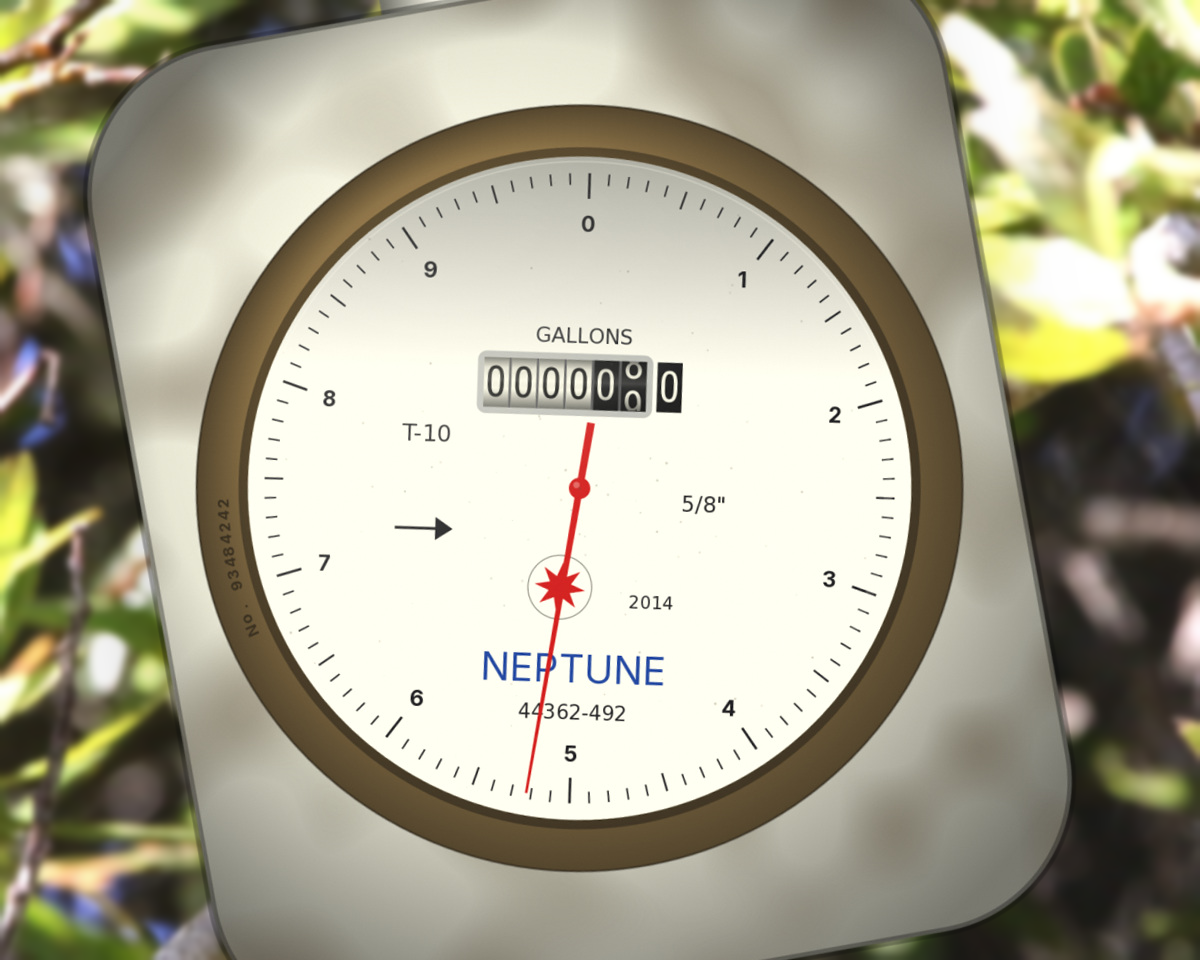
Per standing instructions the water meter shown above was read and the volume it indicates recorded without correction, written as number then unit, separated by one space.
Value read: 85.2 gal
